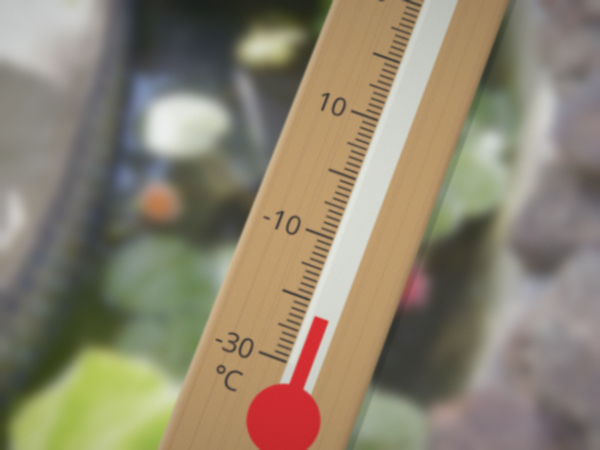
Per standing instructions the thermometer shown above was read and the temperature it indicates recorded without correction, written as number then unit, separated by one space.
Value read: -22 °C
